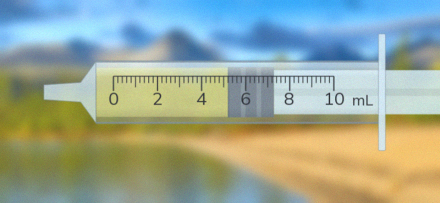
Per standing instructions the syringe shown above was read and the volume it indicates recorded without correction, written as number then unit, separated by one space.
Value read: 5.2 mL
